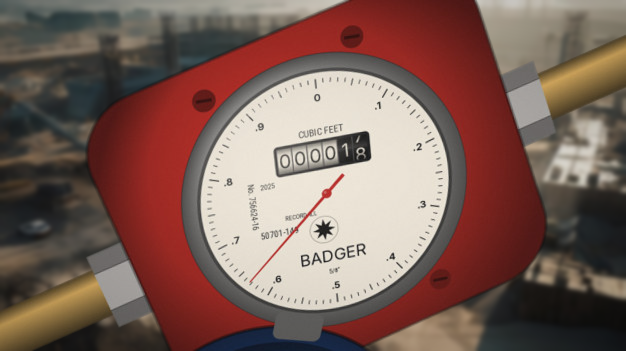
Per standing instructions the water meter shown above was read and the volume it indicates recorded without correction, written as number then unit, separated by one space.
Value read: 17.63 ft³
